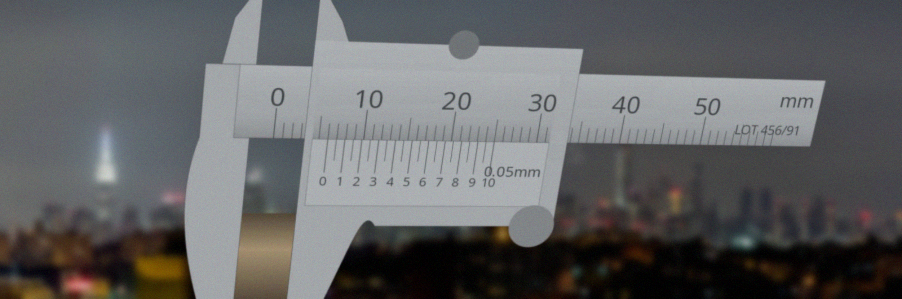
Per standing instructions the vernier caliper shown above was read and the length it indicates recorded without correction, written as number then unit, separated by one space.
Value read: 6.0 mm
